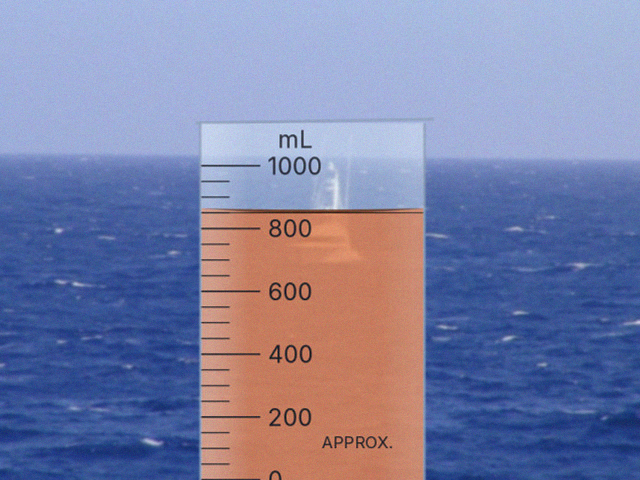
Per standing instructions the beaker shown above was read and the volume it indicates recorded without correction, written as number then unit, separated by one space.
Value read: 850 mL
